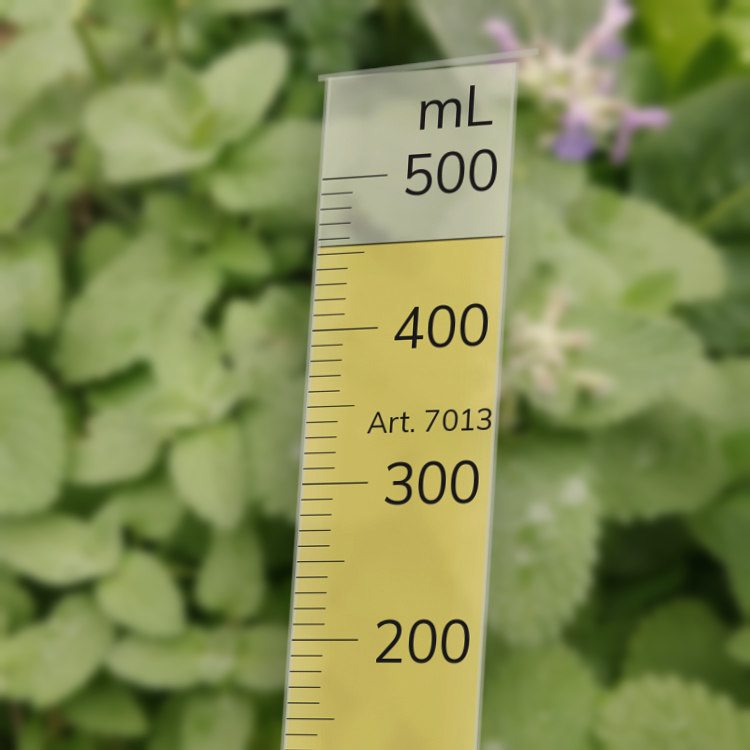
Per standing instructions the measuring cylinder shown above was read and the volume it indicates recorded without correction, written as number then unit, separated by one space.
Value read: 455 mL
